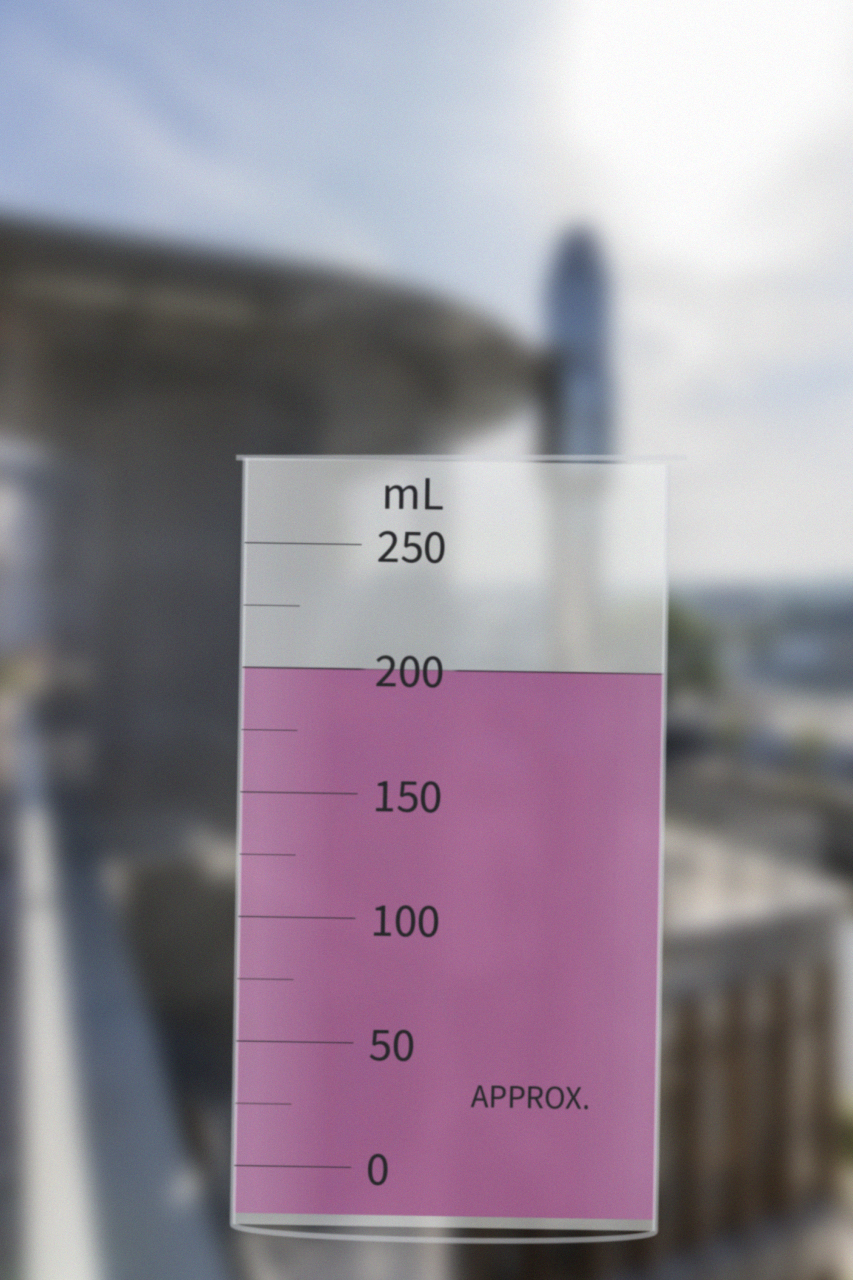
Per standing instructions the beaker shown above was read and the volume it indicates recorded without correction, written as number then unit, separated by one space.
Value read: 200 mL
